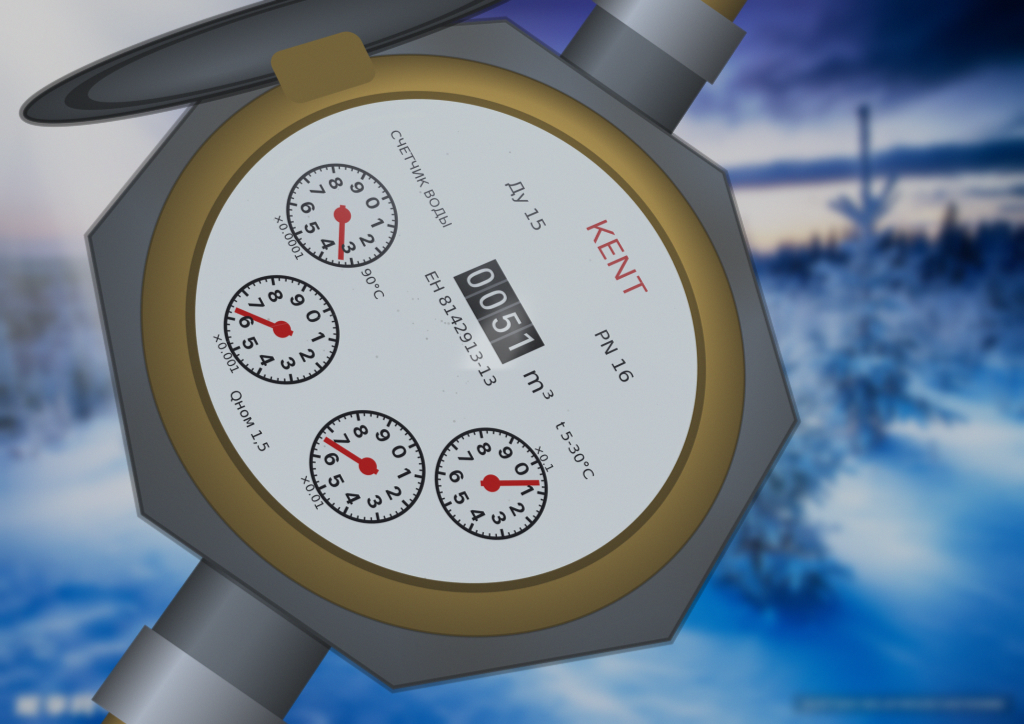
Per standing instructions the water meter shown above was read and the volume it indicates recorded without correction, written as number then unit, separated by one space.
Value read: 51.0663 m³
